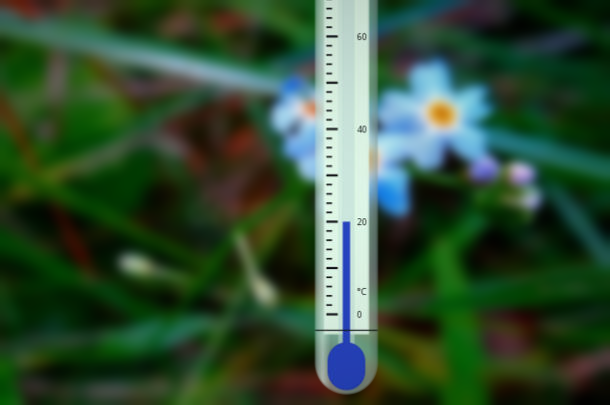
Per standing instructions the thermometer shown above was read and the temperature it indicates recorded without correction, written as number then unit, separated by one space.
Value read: 20 °C
